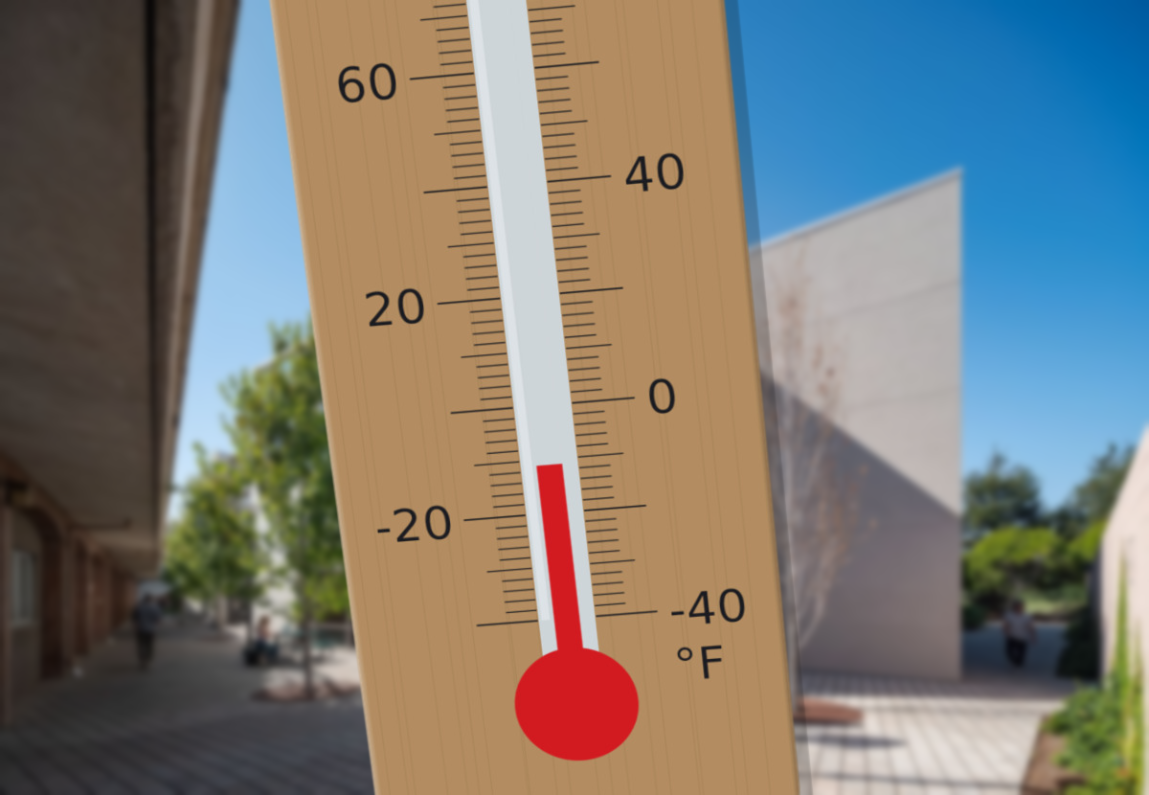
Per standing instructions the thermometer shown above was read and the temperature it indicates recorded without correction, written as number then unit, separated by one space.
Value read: -11 °F
